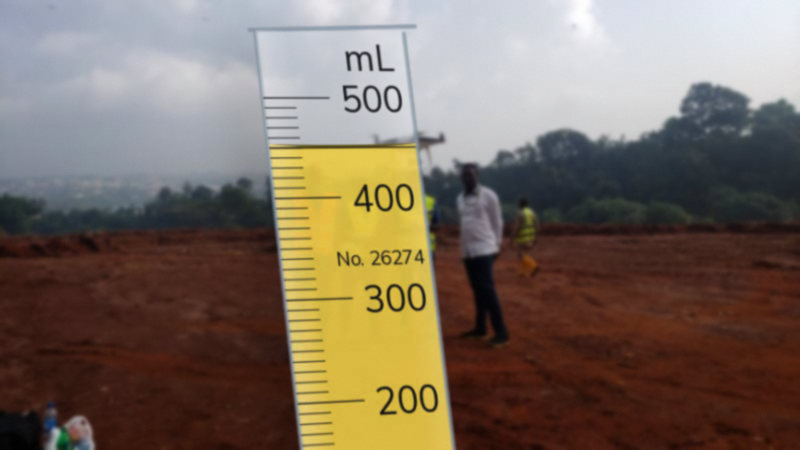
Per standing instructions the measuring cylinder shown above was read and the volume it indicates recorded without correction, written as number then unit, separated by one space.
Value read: 450 mL
